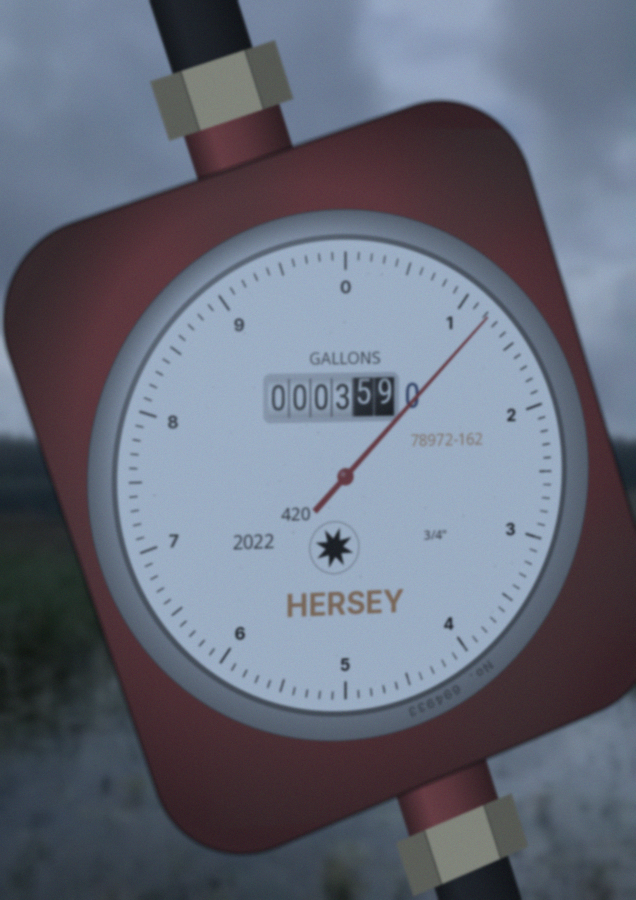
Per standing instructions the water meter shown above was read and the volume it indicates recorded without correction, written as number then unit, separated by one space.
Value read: 3591.2 gal
